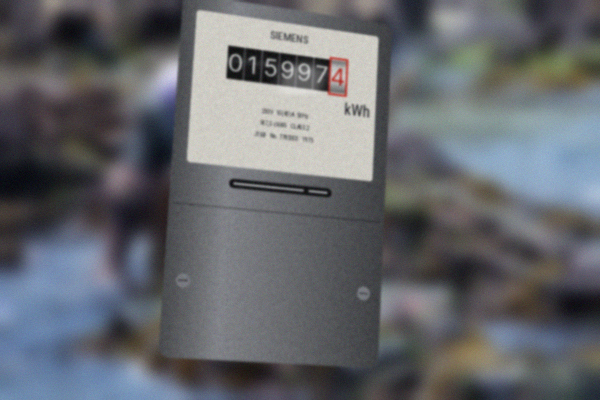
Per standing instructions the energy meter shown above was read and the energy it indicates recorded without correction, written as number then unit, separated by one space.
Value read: 15997.4 kWh
